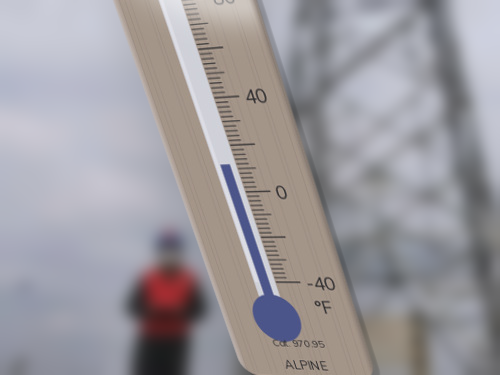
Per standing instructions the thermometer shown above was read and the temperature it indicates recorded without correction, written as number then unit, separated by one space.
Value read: 12 °F
